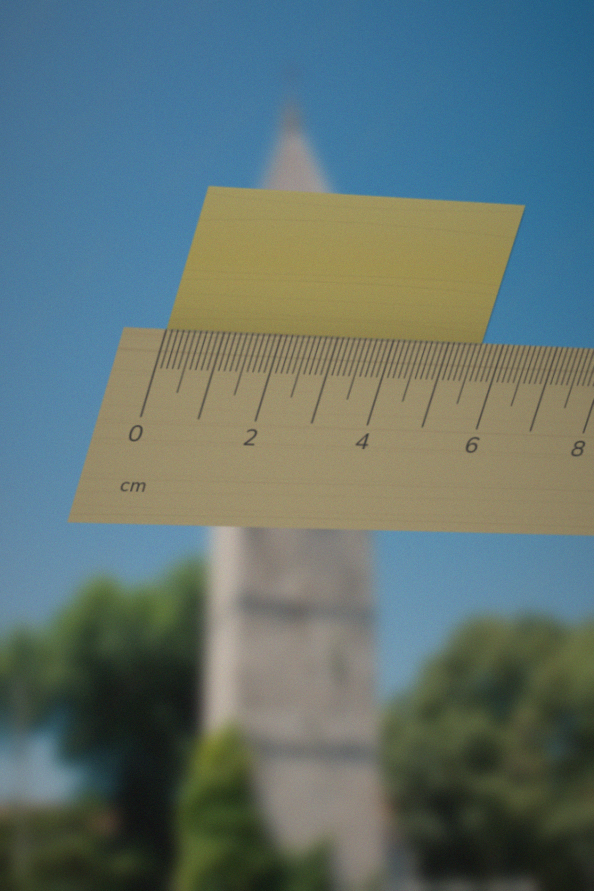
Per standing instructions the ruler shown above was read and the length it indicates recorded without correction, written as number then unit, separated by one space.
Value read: 5.6 cm
